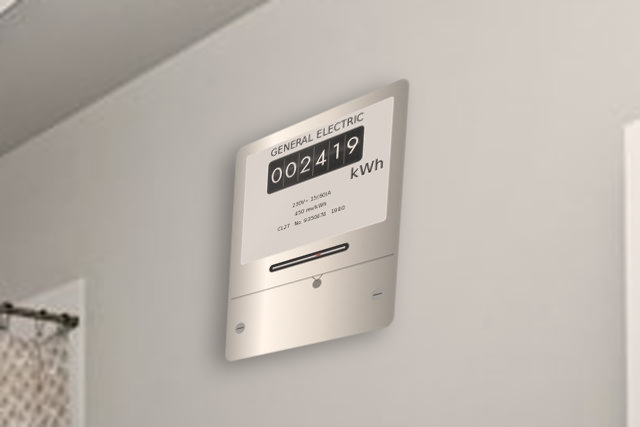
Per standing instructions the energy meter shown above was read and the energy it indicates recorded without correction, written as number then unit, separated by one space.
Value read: 2419 kWh
